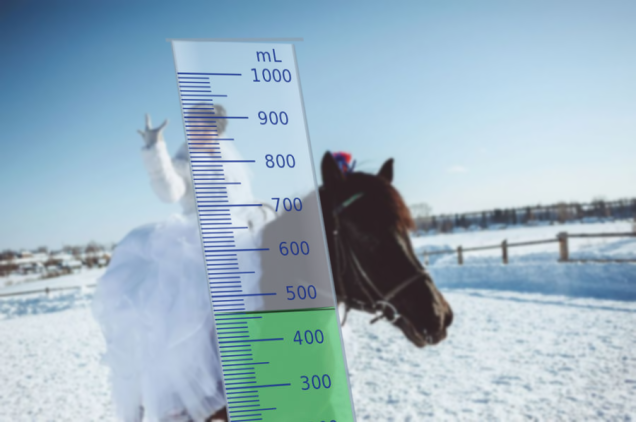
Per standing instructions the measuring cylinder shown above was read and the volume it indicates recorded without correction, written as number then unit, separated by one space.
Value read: 460 mL
